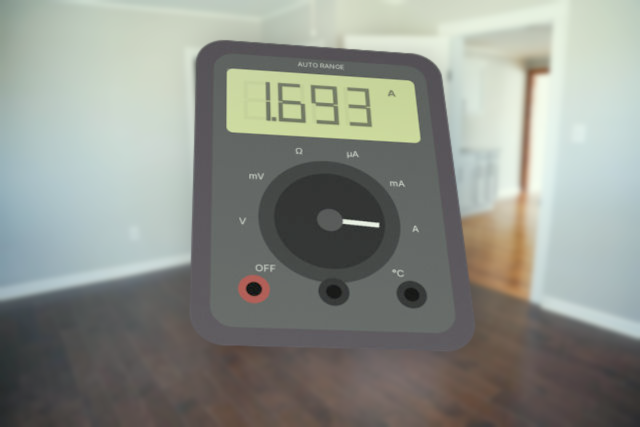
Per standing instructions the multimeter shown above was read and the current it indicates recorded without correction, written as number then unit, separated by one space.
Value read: 1.693 A
